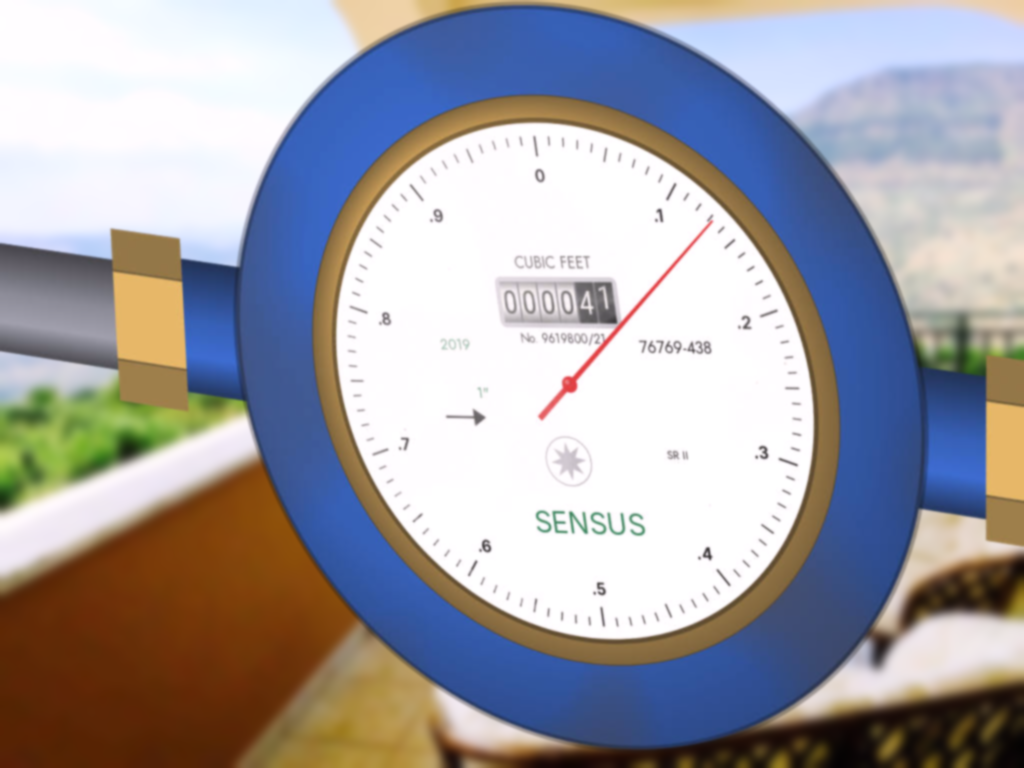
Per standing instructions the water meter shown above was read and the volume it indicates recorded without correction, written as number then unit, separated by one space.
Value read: 41.13 ft³
